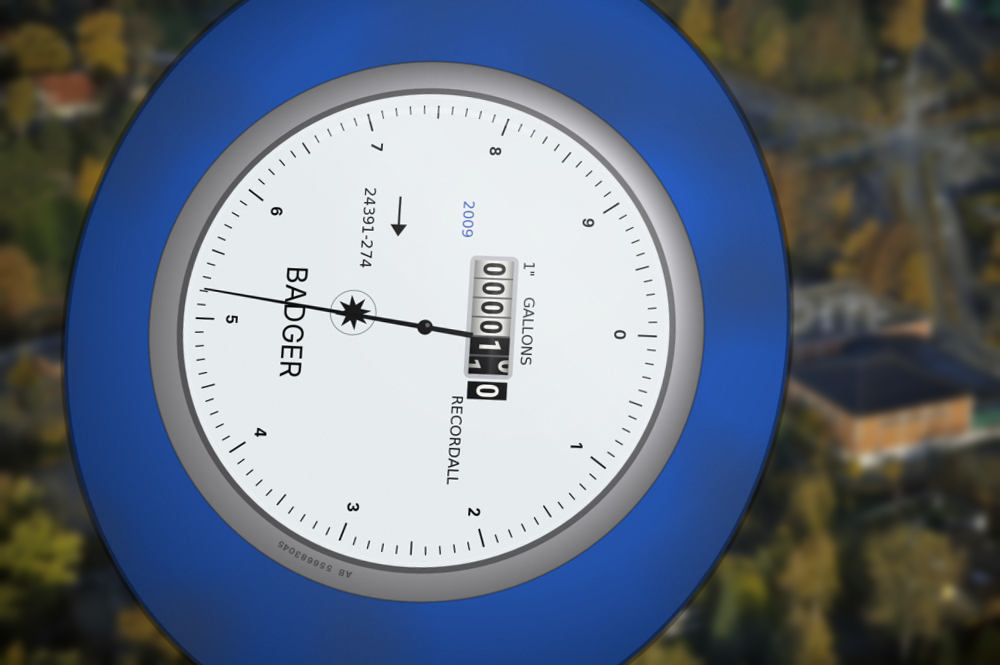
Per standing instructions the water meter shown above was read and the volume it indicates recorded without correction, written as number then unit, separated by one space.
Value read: 105.2 gal
